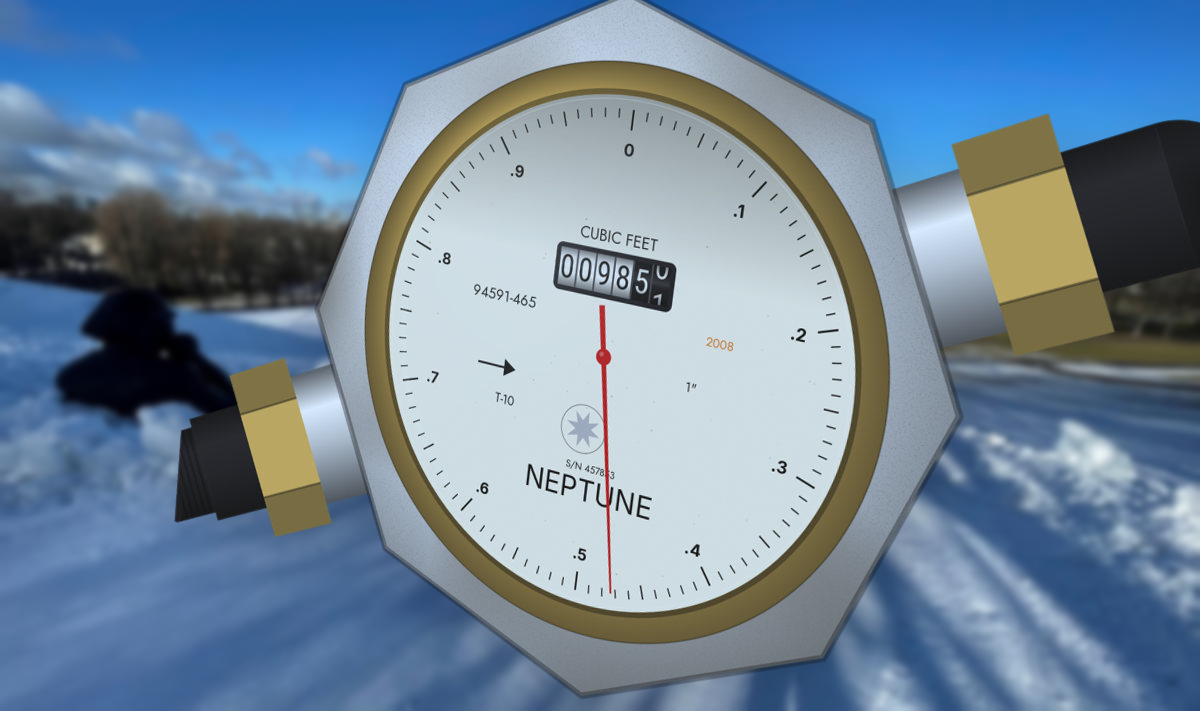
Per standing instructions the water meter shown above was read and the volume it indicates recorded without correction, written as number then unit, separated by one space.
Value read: 9850.47 ft³
